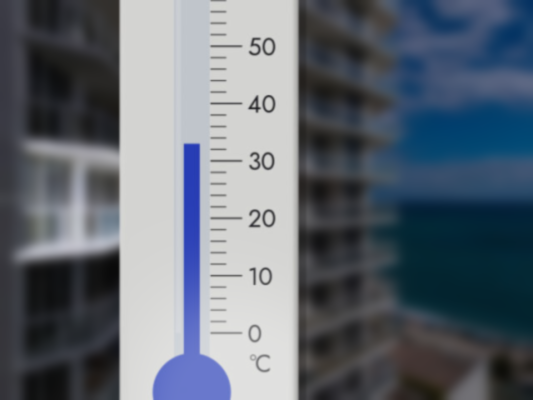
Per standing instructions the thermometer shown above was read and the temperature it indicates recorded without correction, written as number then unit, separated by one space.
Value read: 33 °C
